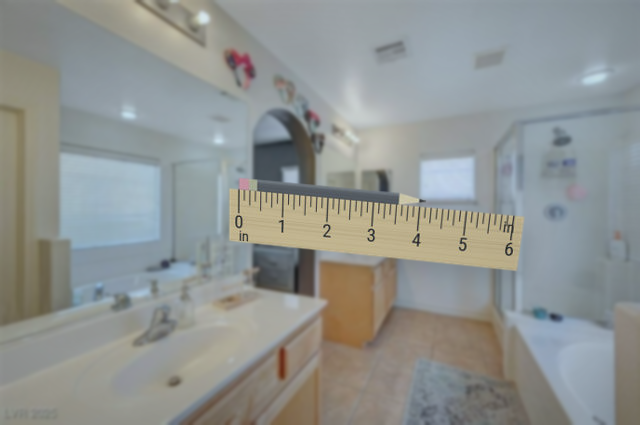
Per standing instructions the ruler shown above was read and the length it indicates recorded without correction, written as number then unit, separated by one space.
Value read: 4.125 in
